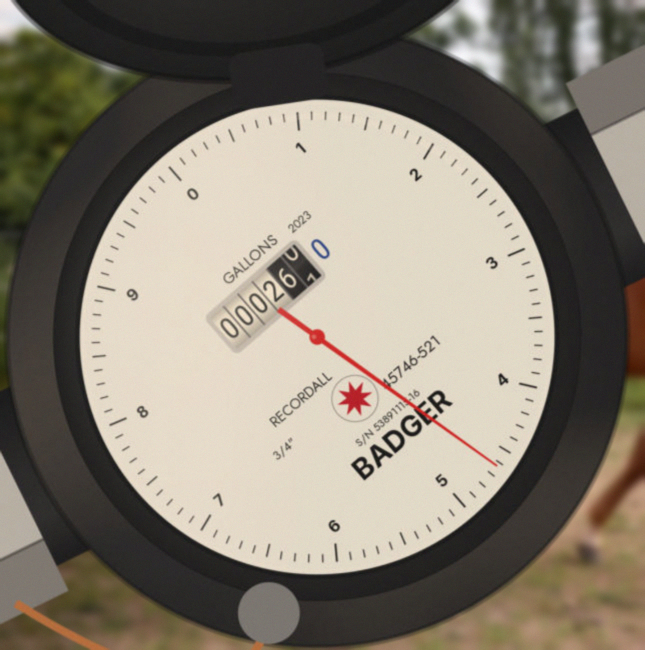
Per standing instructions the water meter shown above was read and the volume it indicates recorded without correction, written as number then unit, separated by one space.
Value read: 2604.6 gal
